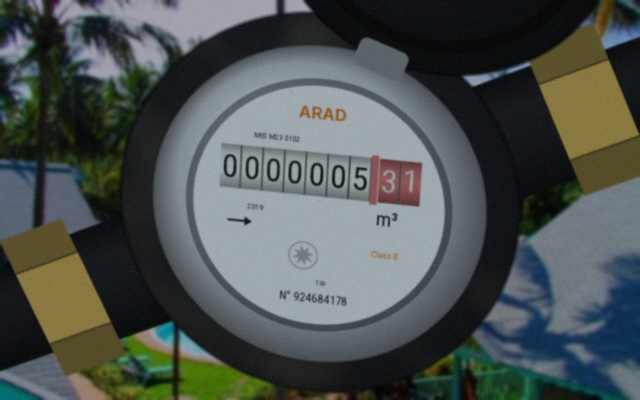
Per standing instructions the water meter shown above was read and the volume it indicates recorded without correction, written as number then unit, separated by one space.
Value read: 5.31 m³
